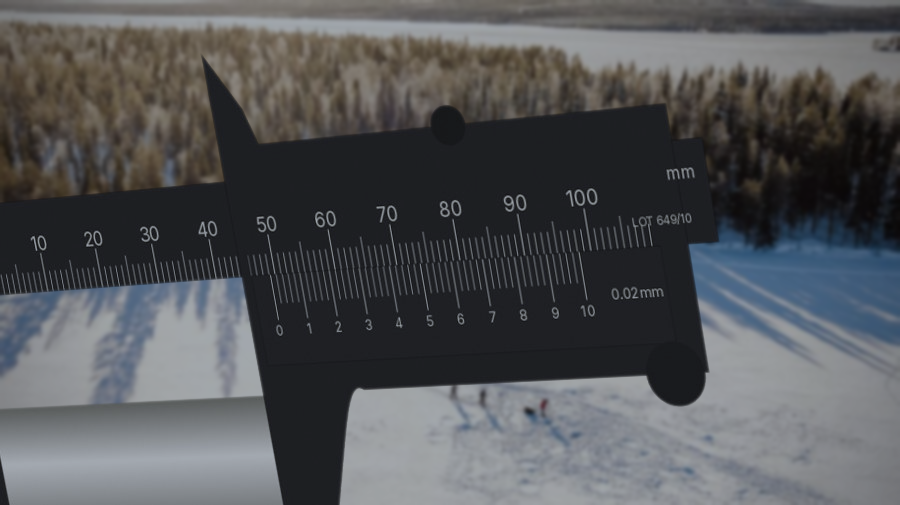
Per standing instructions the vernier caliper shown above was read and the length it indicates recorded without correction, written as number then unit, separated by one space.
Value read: 49.2 mm
